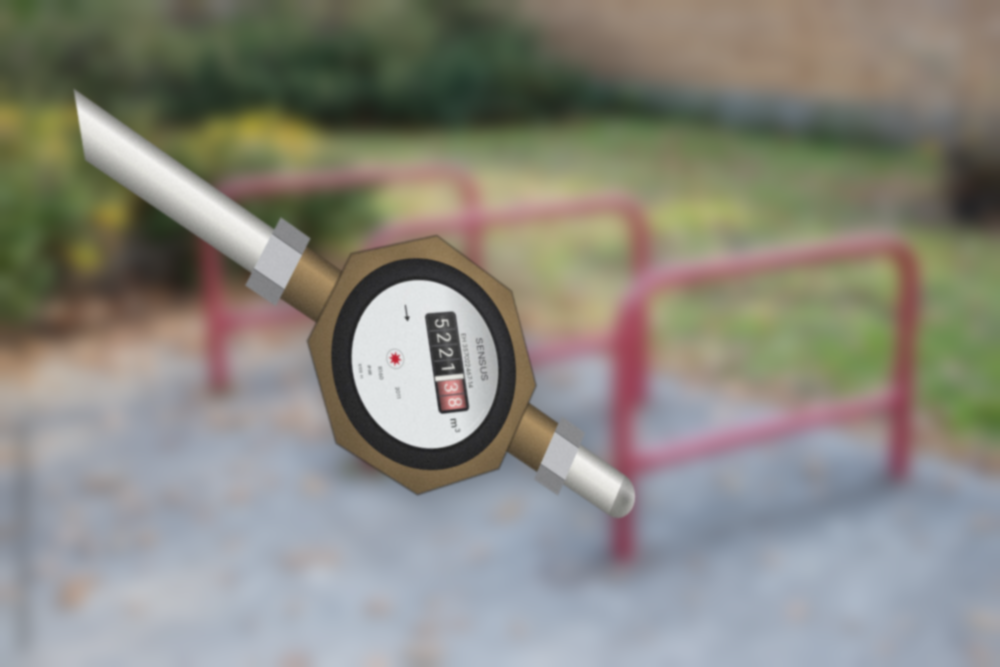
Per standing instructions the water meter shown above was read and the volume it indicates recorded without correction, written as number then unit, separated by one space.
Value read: 5221.38 m³
